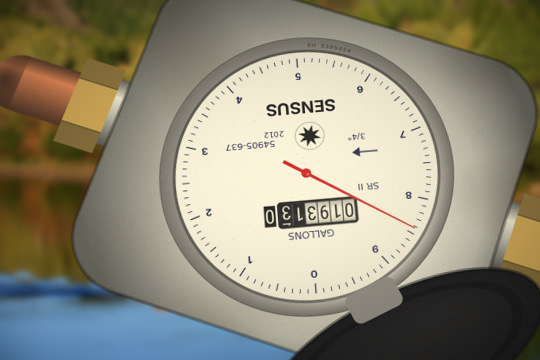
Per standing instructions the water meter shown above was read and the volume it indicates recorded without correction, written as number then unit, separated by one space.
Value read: 193128.4 gal
